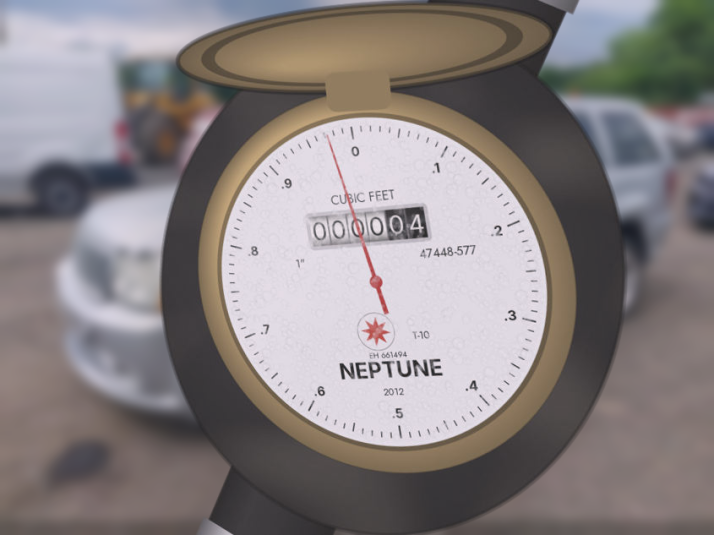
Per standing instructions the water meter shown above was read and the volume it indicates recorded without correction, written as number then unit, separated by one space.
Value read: 3.97 ft³
